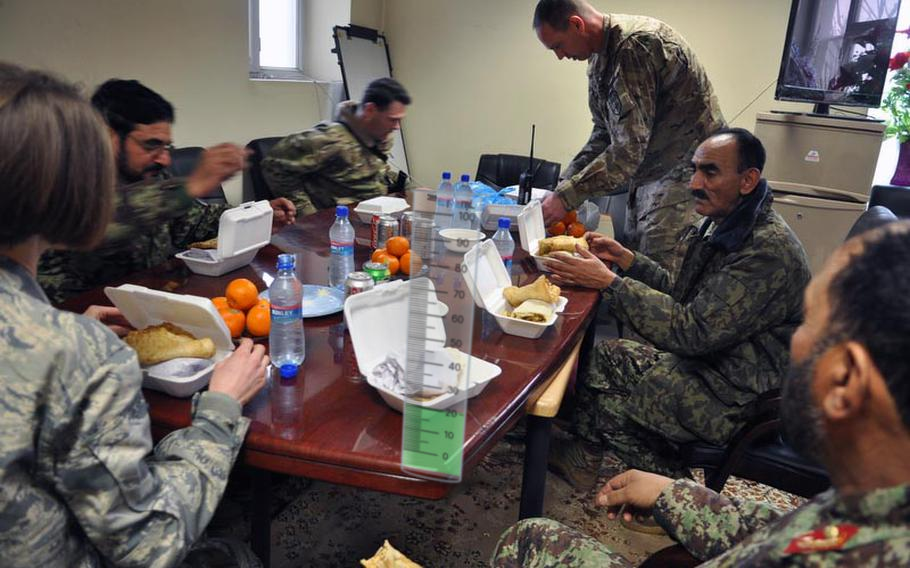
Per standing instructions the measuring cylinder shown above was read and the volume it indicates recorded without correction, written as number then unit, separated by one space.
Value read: 20 mL
